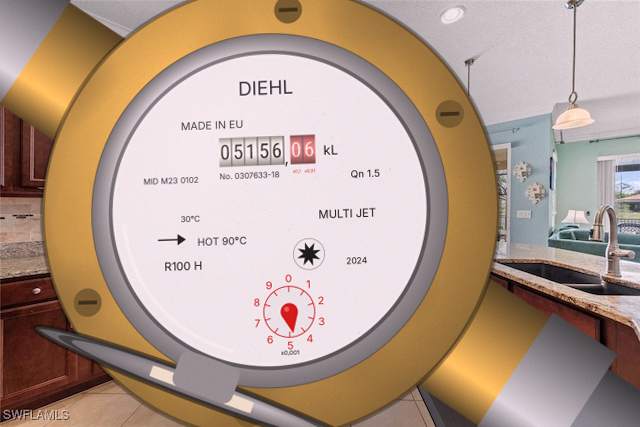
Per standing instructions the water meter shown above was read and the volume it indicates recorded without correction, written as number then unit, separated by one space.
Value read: 5156.064 kL
